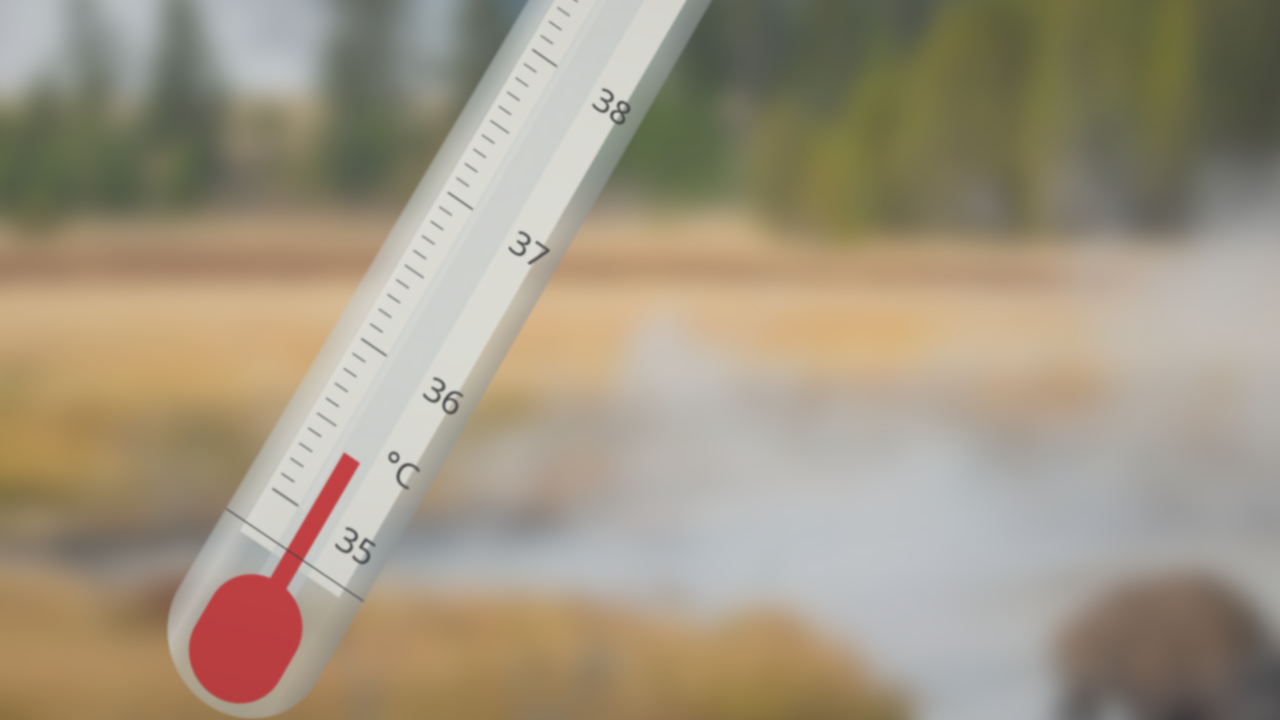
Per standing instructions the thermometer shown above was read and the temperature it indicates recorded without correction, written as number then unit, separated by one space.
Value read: 35.4 °C
